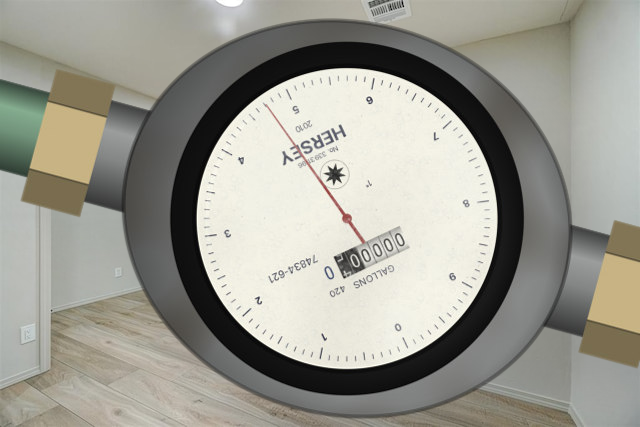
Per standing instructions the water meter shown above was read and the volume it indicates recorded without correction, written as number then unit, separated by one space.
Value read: 44.7 gal
